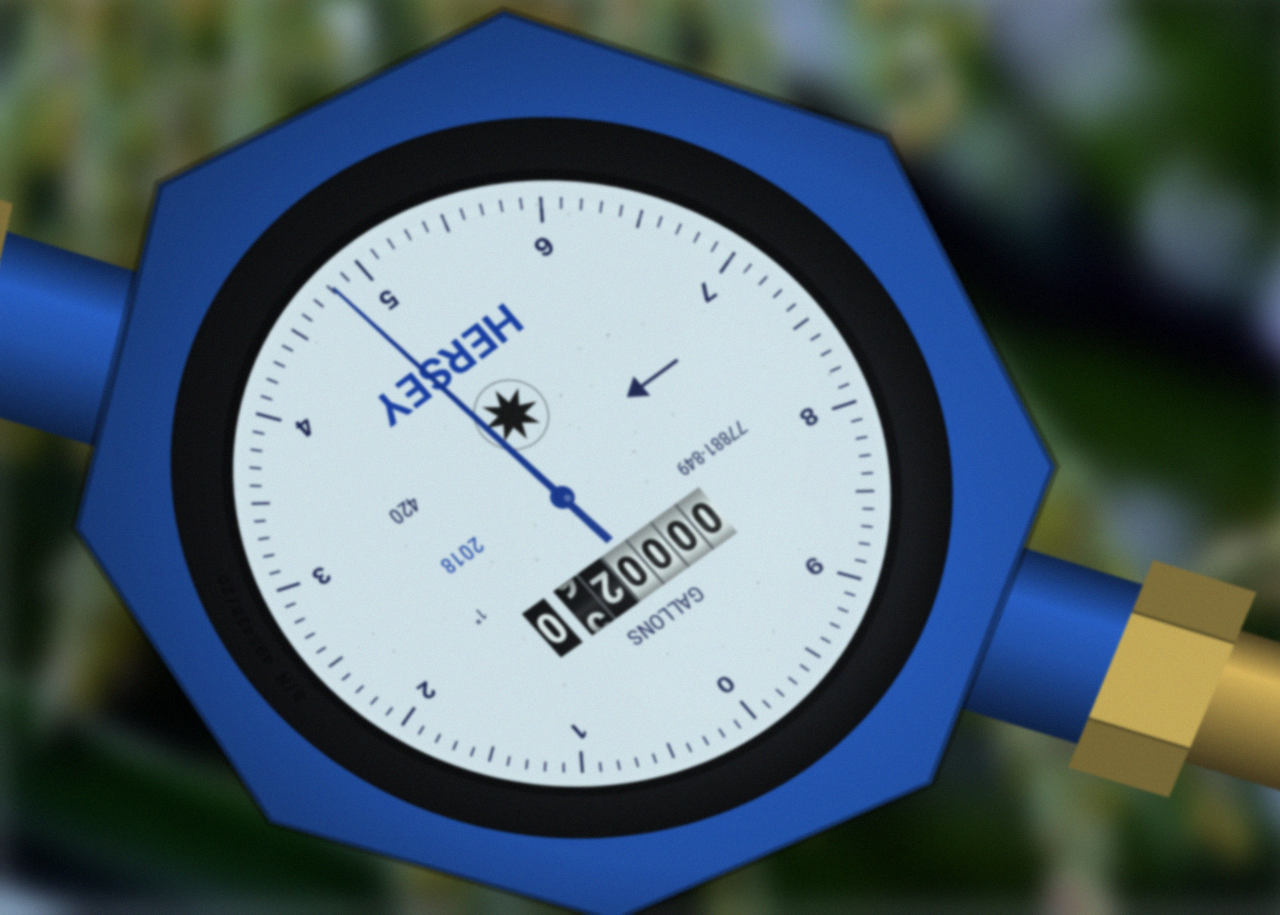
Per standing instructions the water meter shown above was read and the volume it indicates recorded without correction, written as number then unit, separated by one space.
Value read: 254.8 gal
